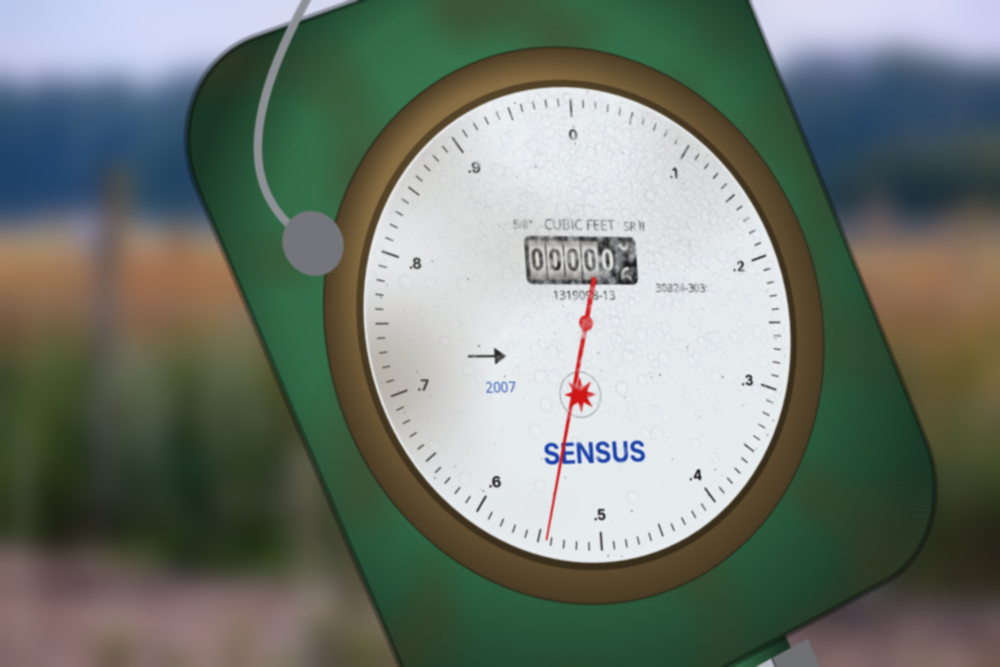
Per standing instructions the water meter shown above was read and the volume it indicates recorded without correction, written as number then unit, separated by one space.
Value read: 5.54 ft³
